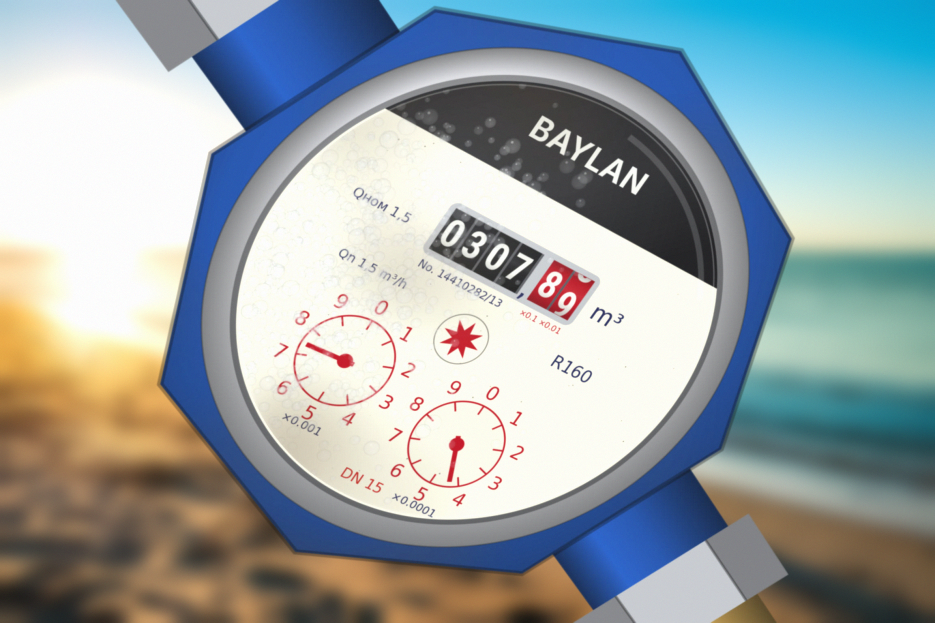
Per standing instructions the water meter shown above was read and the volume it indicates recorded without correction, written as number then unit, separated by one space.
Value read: 307.8874 m³
